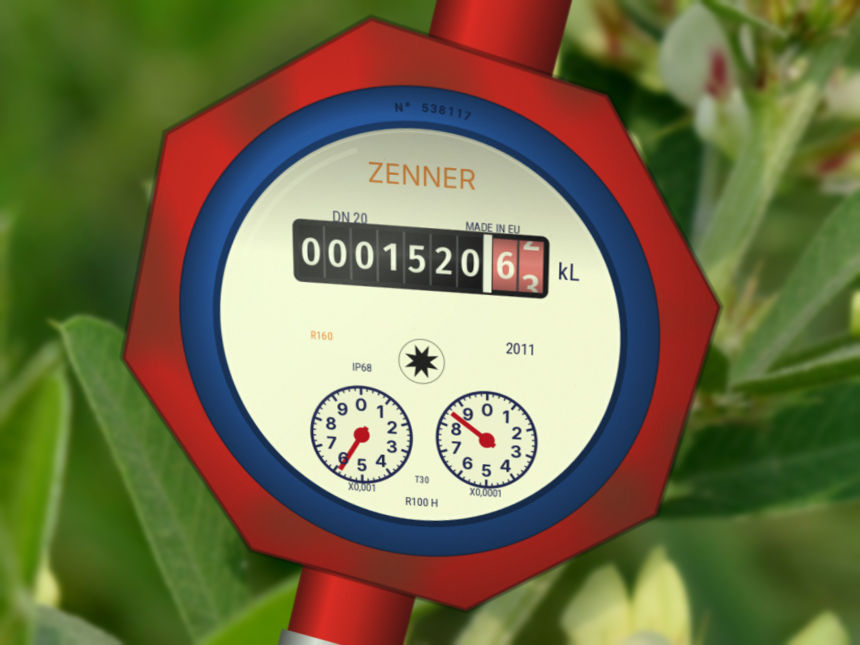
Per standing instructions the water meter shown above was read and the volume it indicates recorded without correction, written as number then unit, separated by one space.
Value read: 1520.6258 kL
